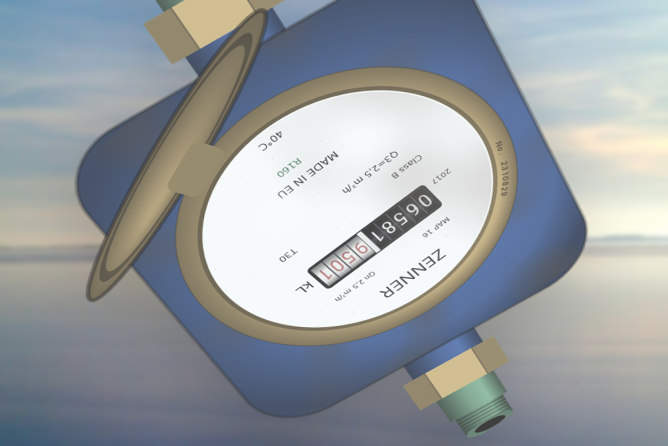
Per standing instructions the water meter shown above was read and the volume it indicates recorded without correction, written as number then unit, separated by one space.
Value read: 6581.9501 kL
